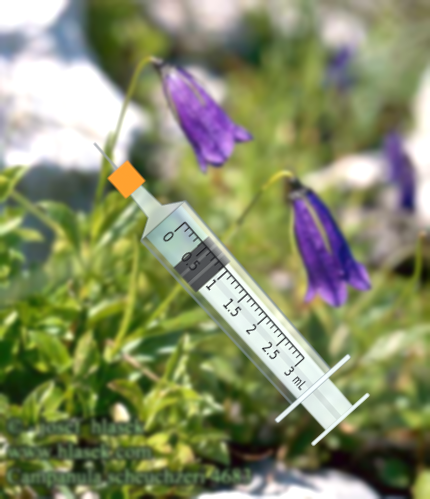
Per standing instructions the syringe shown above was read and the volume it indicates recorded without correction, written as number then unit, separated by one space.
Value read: 0.4 mL
